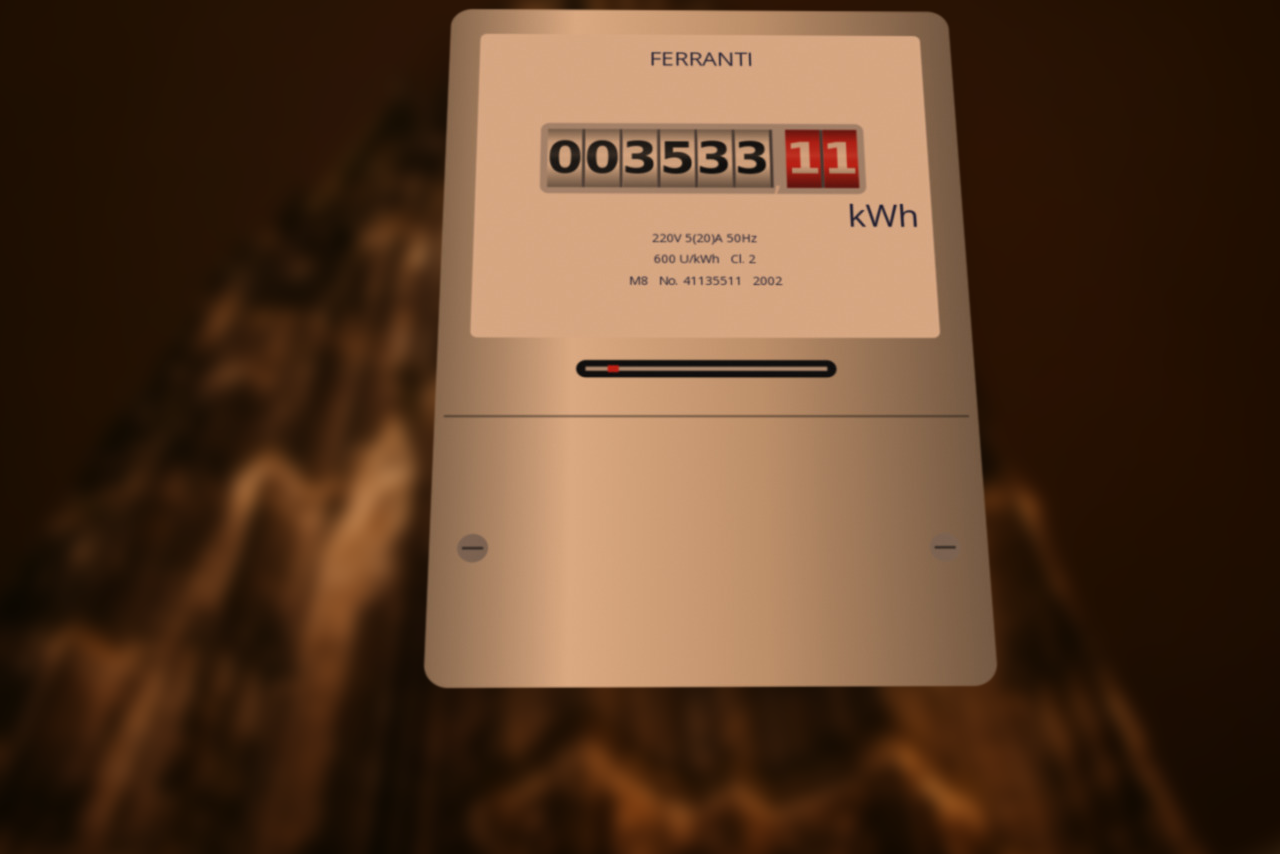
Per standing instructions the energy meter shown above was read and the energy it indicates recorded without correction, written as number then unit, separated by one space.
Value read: 3533.11 kWh
